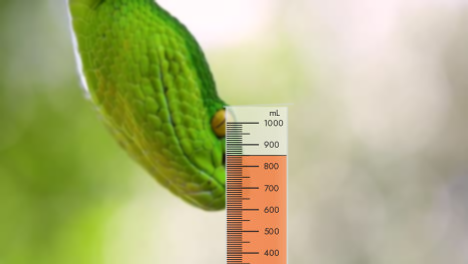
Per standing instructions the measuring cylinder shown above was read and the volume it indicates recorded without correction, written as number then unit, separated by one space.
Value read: 850 mL
